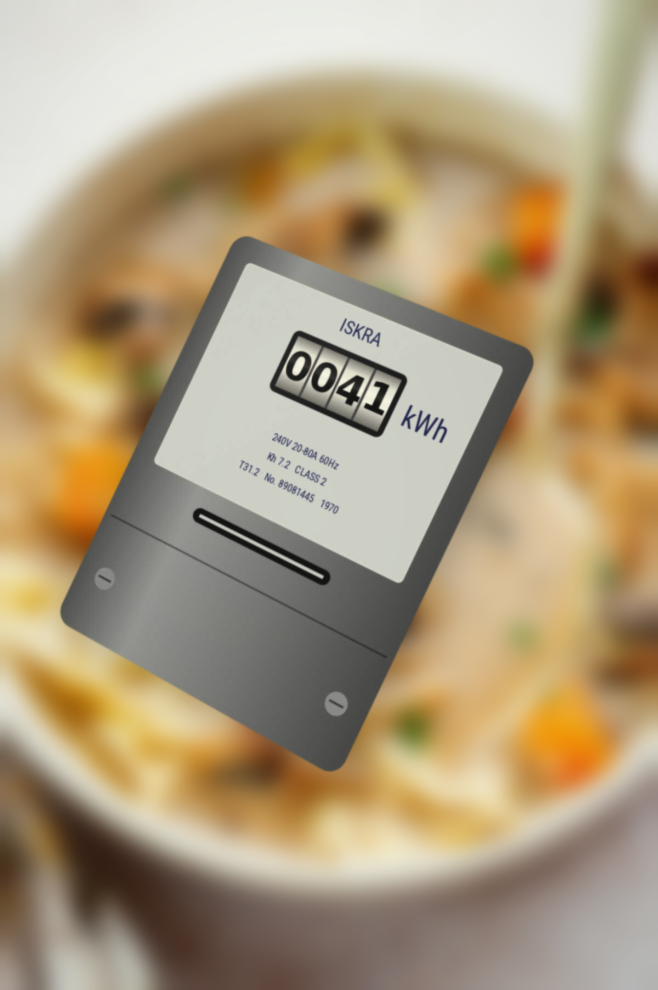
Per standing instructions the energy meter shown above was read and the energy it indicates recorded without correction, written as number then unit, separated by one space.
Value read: 41 kWh
